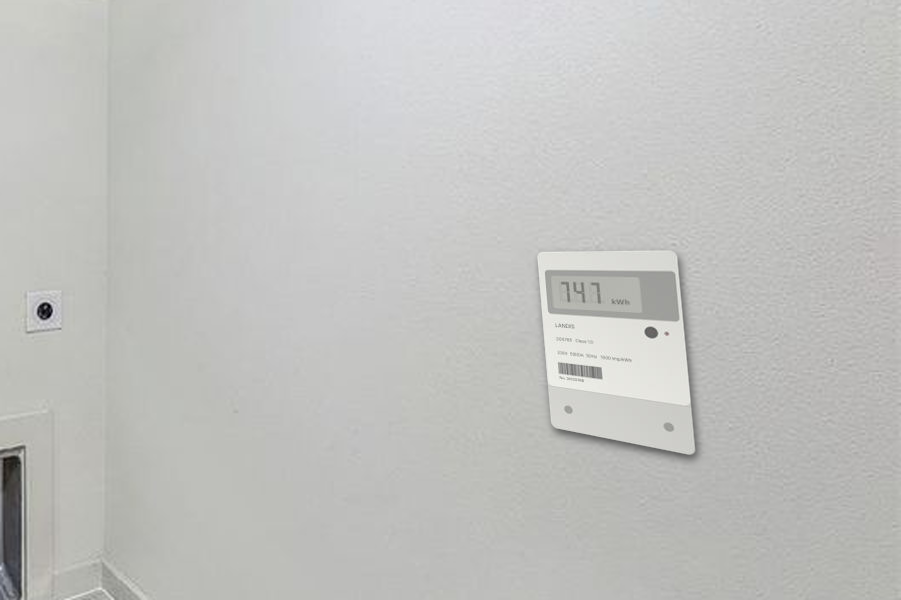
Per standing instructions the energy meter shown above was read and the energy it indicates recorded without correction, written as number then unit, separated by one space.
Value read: 747 kWh
